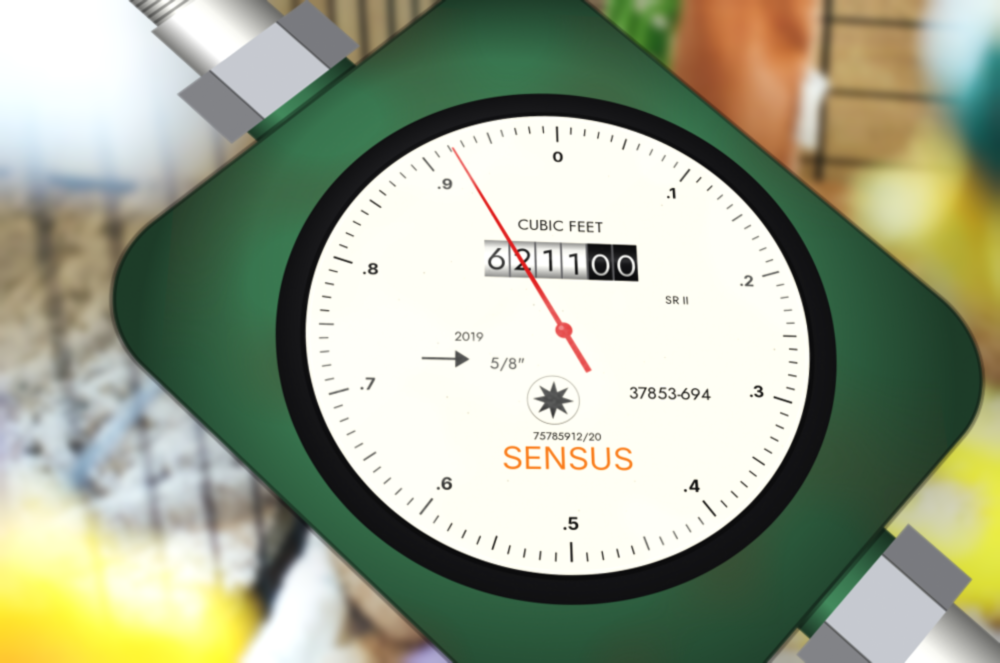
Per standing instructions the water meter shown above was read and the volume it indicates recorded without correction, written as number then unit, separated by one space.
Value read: 621099.92 ft³
